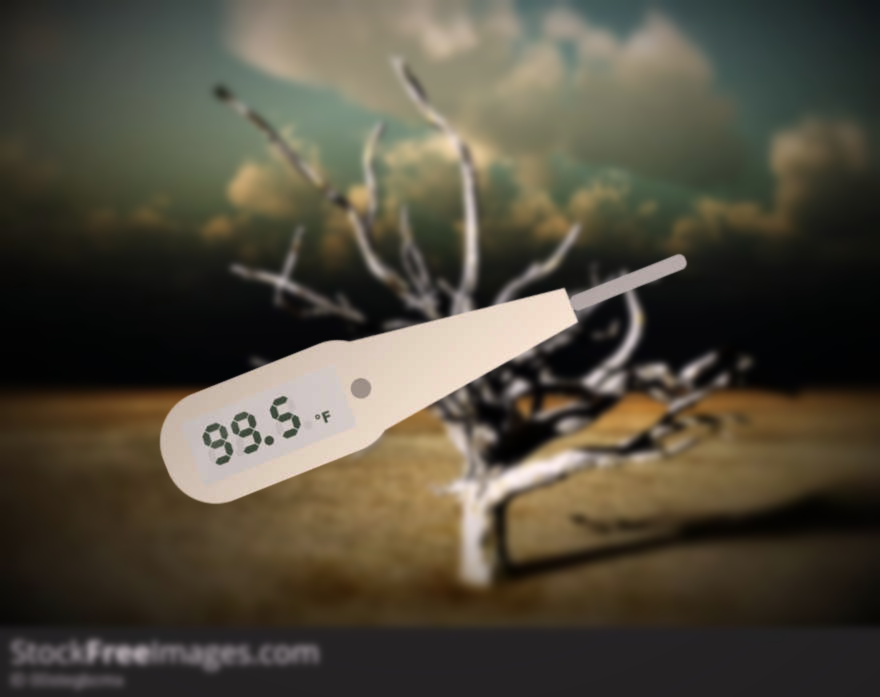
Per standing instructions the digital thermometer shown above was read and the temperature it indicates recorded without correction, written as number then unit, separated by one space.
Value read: 99.5 °F
